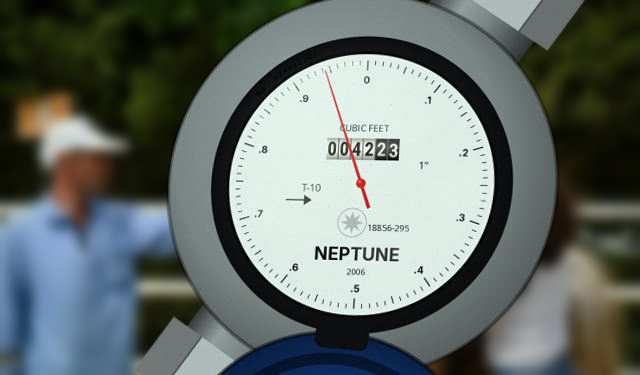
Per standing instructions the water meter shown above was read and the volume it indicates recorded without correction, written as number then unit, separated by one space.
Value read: 4222.94 ft³
